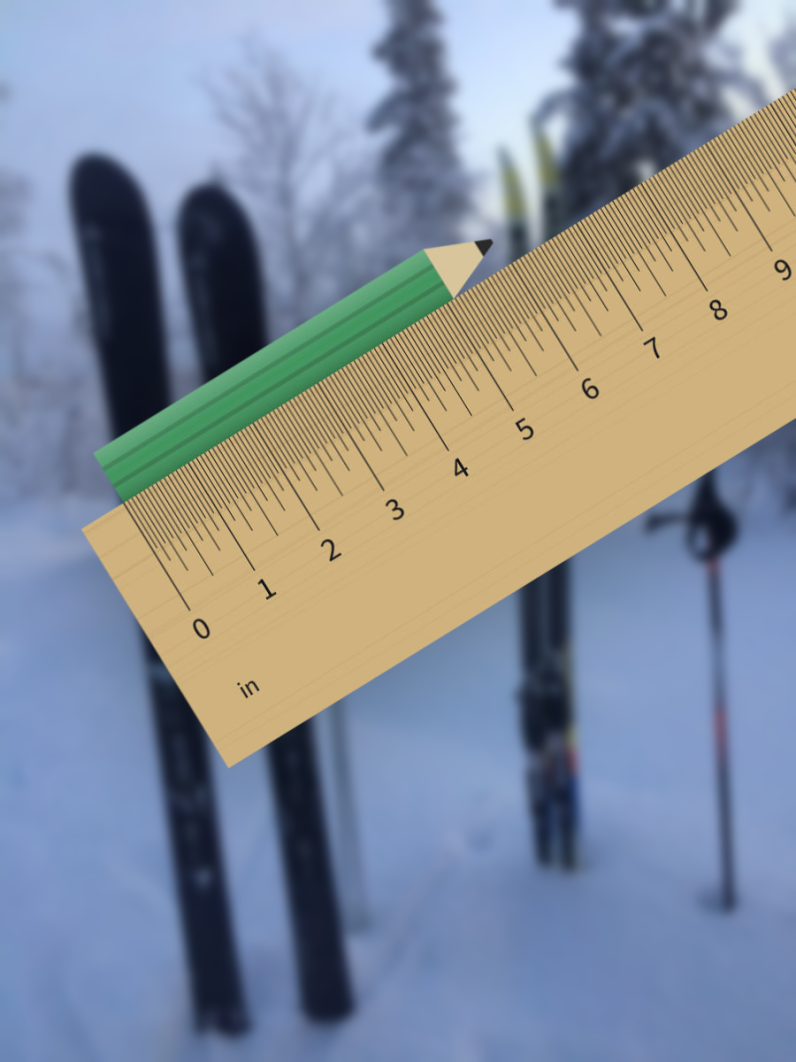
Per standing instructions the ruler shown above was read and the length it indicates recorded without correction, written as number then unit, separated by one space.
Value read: 5.9375 in
